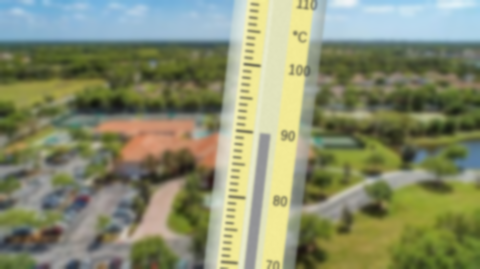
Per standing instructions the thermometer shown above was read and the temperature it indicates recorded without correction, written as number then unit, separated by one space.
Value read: 90 °C
